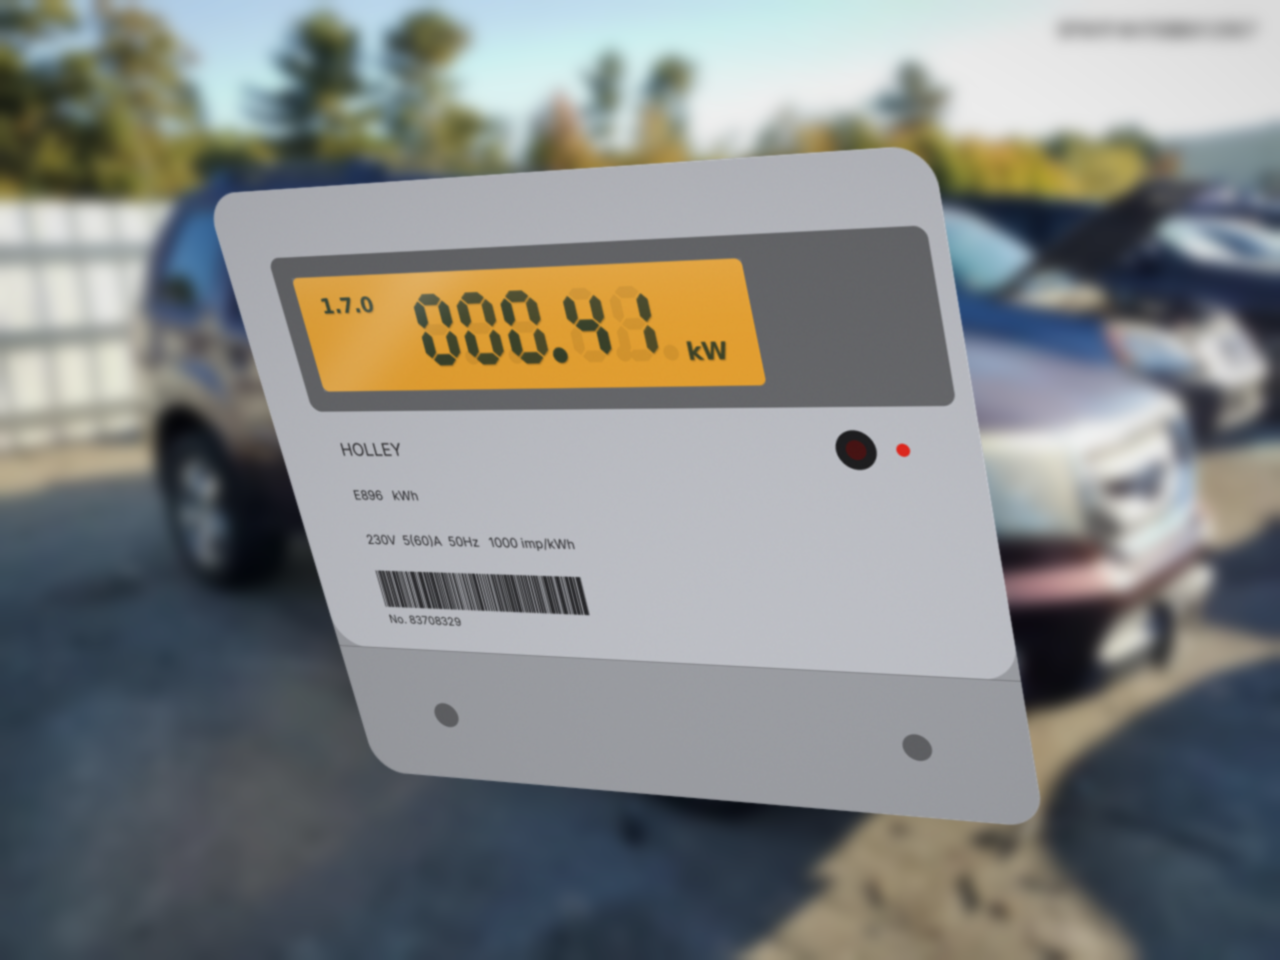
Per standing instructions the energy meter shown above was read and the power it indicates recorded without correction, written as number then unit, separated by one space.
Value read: 0.41 kW
